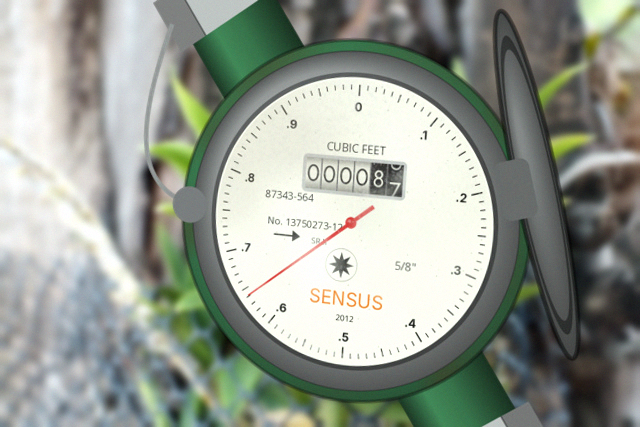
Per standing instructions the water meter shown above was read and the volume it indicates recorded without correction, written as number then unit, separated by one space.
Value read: 86.64 ft³
